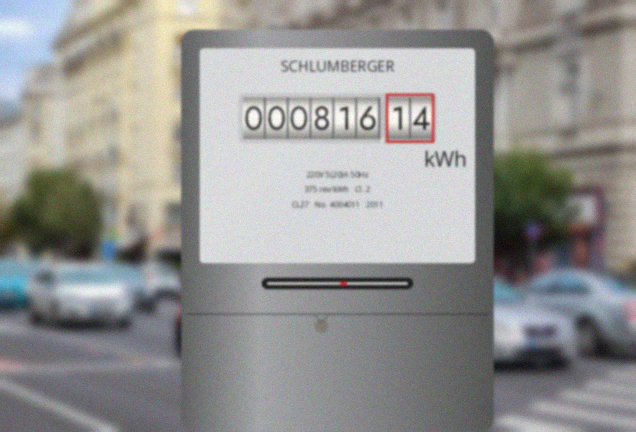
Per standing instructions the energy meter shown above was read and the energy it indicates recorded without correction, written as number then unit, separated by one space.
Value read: 816.14 kWh
